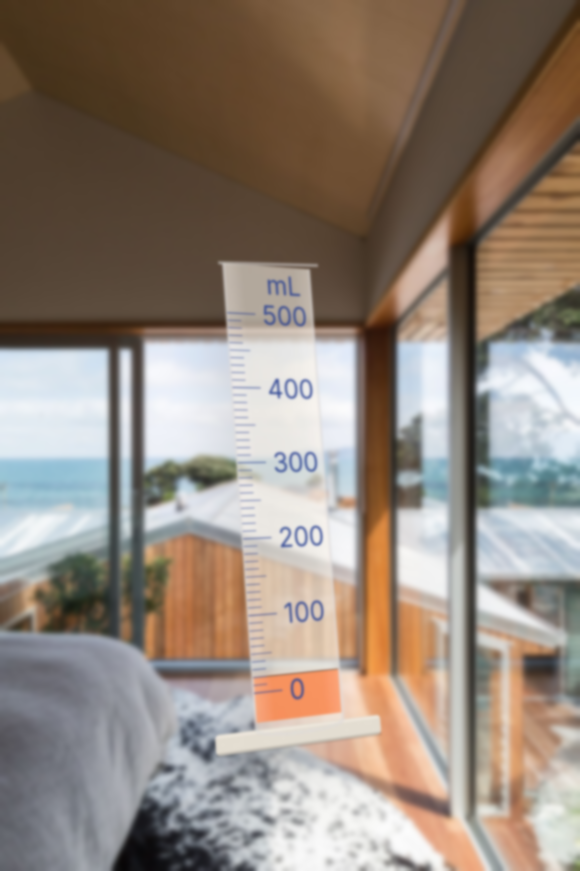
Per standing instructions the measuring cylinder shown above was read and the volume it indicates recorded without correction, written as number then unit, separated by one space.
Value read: 20 mL
